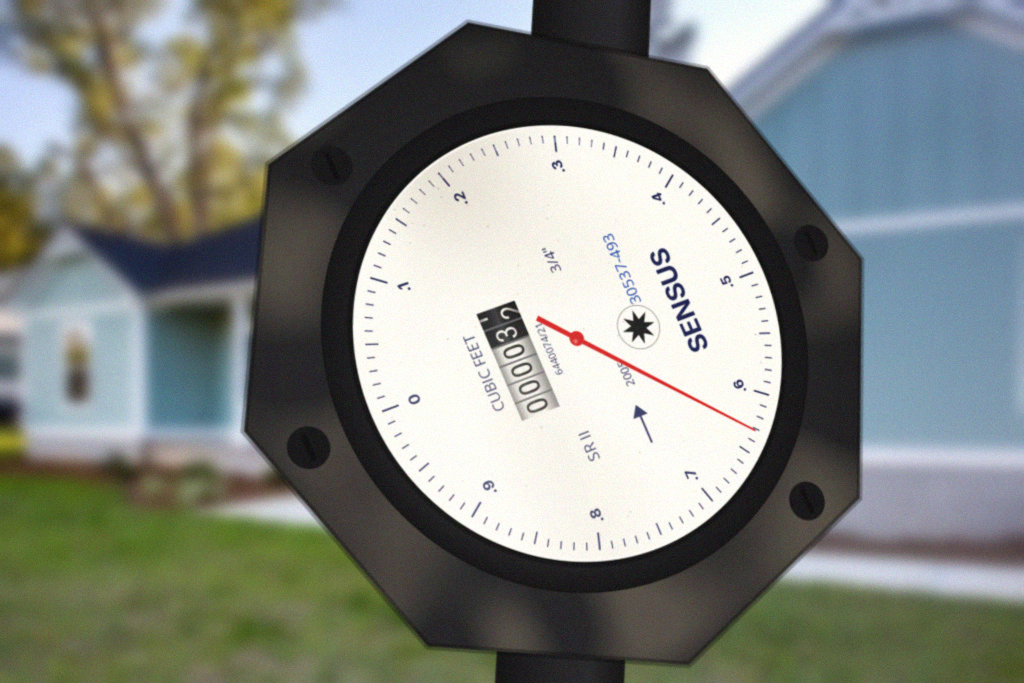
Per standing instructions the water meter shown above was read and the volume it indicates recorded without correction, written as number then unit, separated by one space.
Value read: 31.63 ft³
